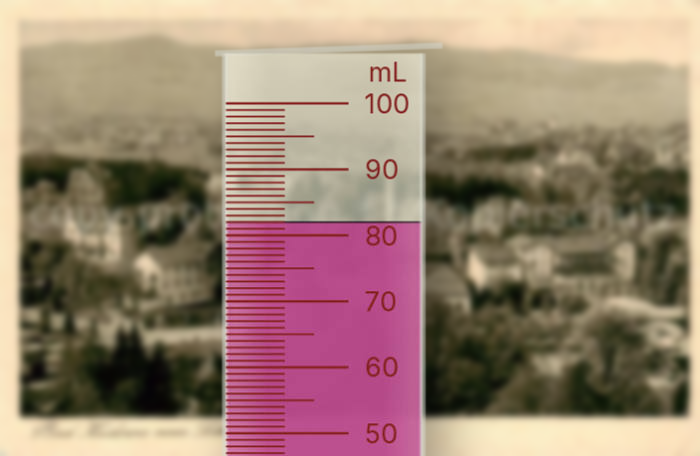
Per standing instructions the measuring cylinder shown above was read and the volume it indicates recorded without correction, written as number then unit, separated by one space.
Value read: 82 mL
